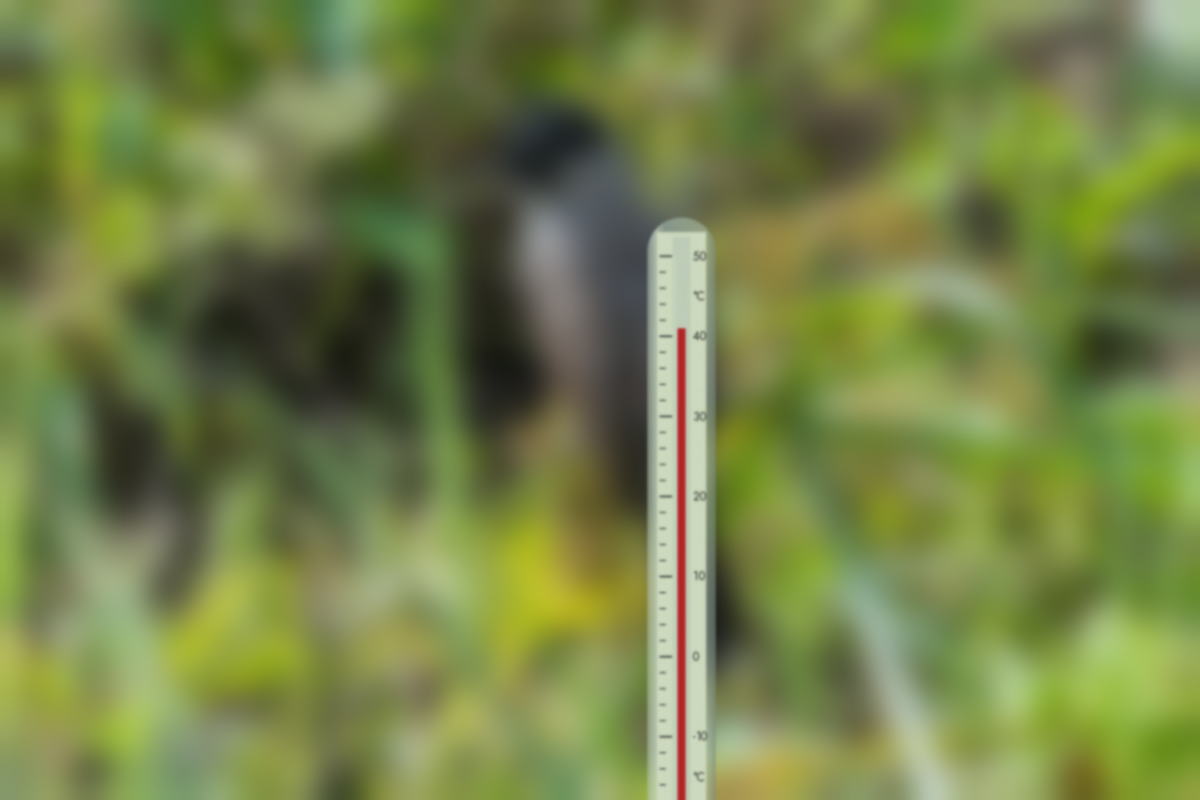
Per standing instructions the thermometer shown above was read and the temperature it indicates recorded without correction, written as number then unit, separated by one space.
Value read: 41 °C
